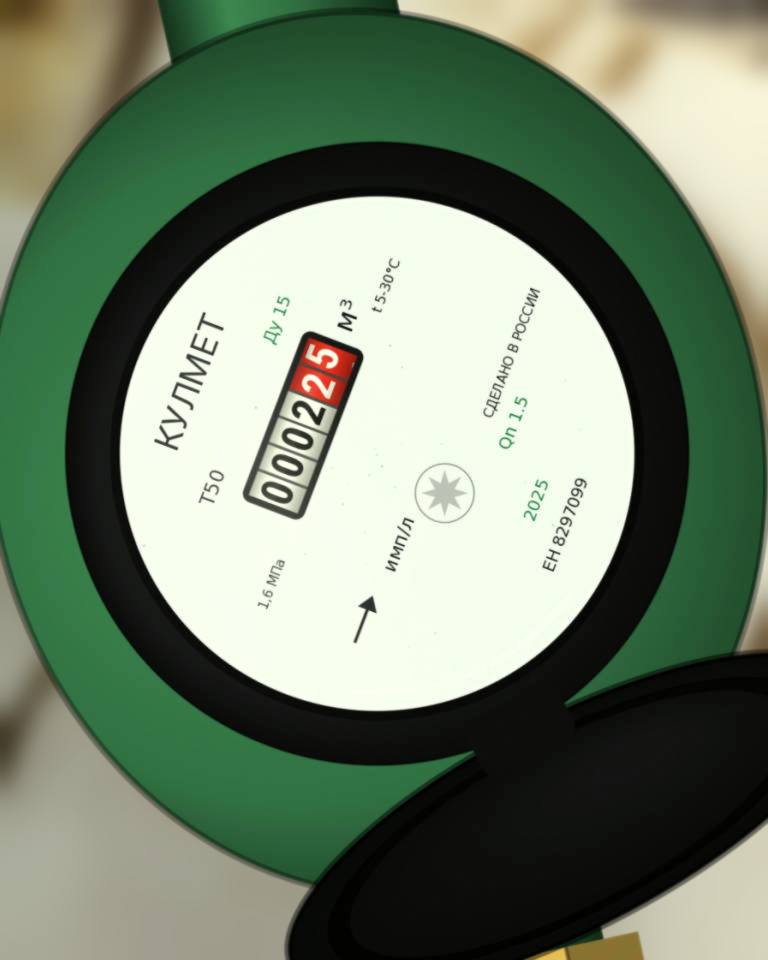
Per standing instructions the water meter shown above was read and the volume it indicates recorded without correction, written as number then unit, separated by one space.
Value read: 2.25 m³
